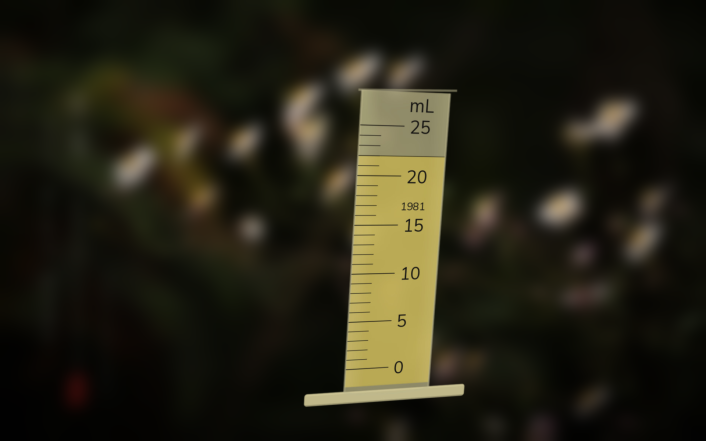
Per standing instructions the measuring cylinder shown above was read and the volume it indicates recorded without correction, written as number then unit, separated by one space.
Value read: 22 mL
